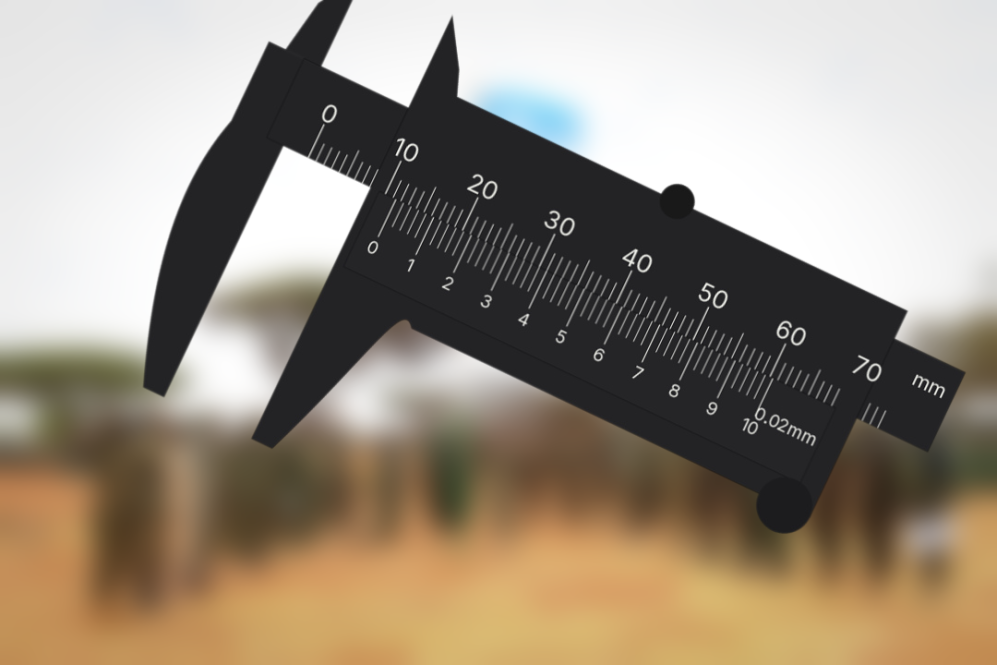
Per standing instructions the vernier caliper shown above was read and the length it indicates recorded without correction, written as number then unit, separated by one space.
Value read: 11.4 mm
